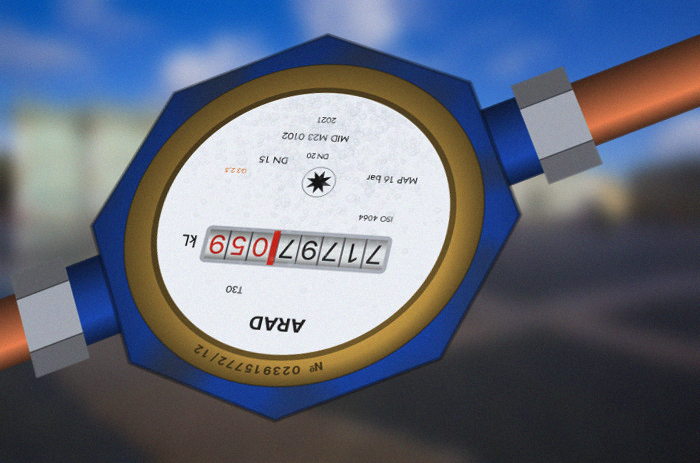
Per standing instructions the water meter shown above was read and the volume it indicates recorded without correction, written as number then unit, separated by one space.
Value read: 71797.059 kL
